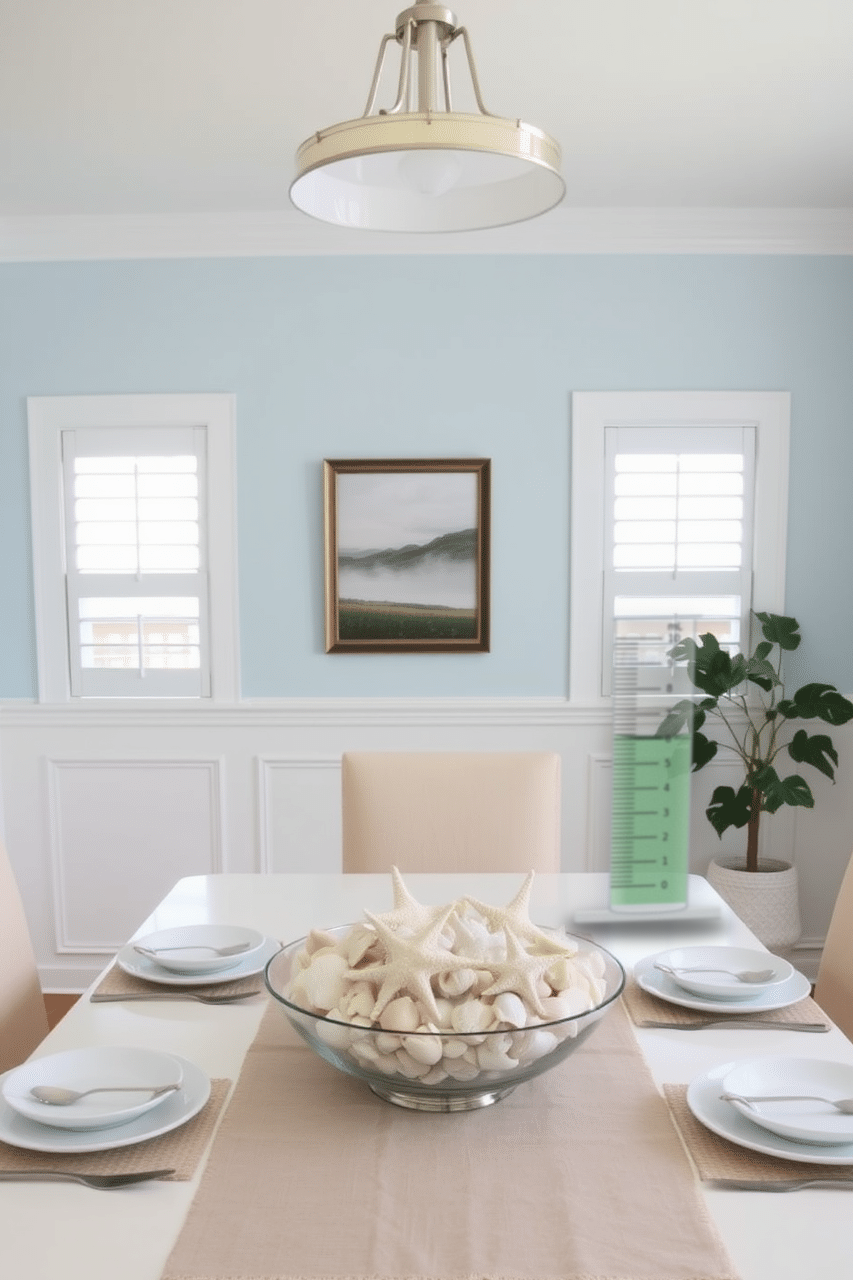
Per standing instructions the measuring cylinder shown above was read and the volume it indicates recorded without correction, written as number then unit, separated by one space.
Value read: 6 mL
